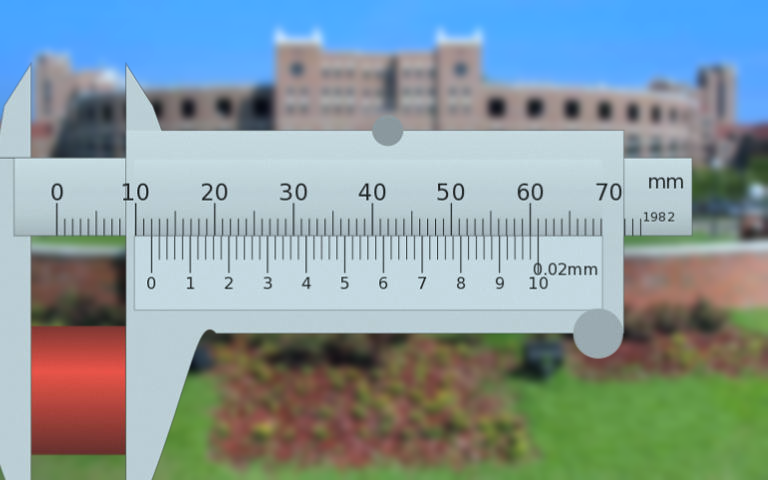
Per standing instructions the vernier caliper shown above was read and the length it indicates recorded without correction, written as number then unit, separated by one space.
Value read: 12.0 mm
